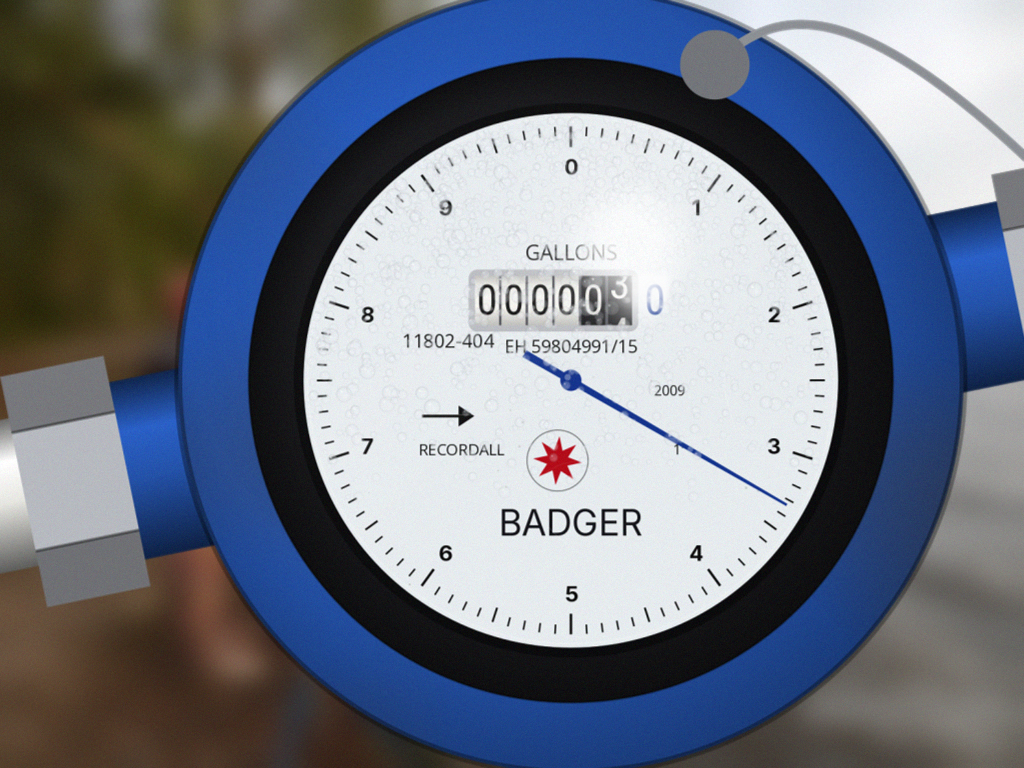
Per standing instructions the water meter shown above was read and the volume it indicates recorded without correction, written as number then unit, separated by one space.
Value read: 33.3 gal
